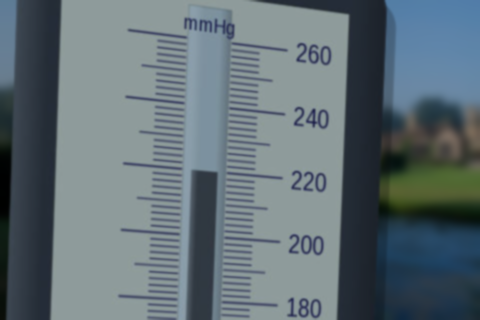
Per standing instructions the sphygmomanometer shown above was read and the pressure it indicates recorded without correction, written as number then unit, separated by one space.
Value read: 220 mmHg
